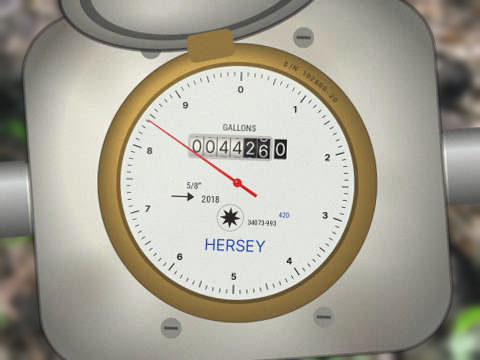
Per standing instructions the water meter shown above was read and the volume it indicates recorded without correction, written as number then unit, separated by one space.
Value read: 44258.4 gal
